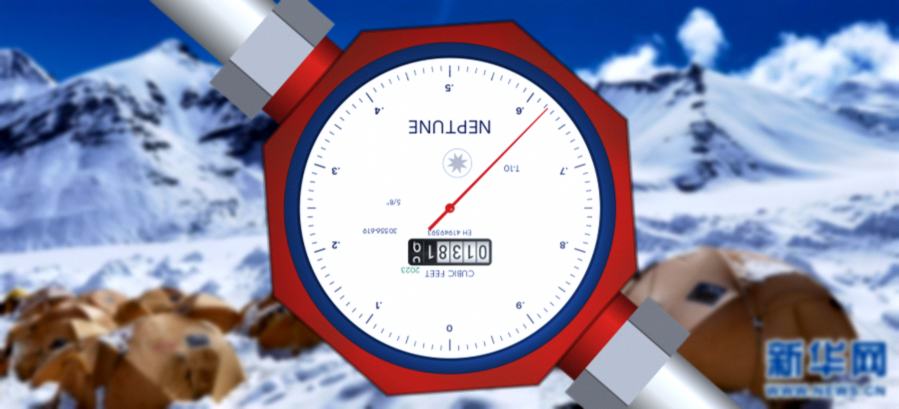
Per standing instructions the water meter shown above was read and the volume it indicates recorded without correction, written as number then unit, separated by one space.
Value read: 13818.62 ft³
